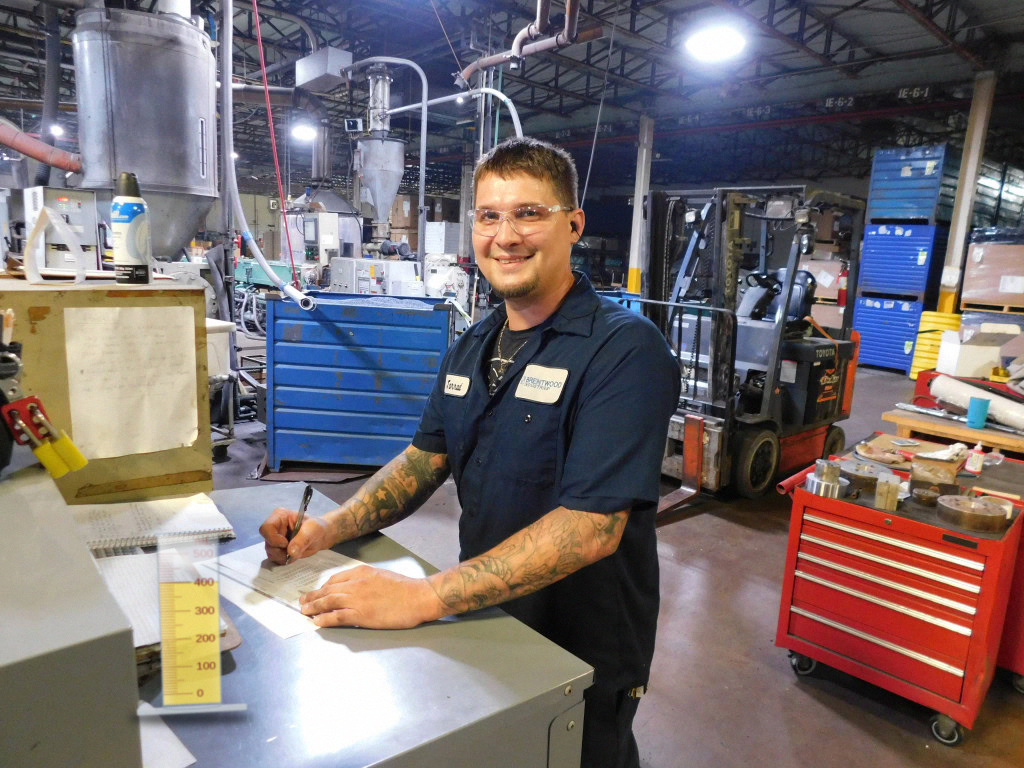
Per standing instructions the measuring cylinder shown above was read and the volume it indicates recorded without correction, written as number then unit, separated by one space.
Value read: 400 mL
